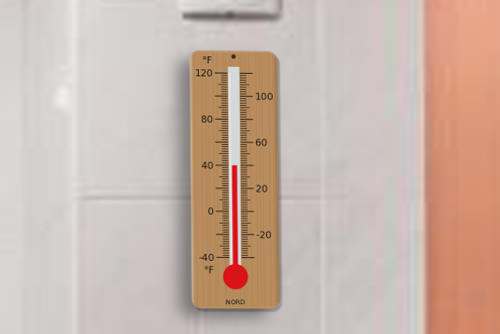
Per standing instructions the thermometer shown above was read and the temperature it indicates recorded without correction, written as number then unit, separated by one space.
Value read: 40 °F
